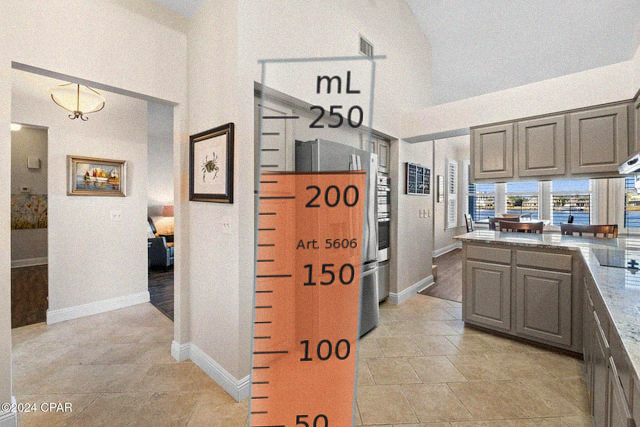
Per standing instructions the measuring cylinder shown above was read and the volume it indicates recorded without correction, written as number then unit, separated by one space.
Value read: 215 mL
